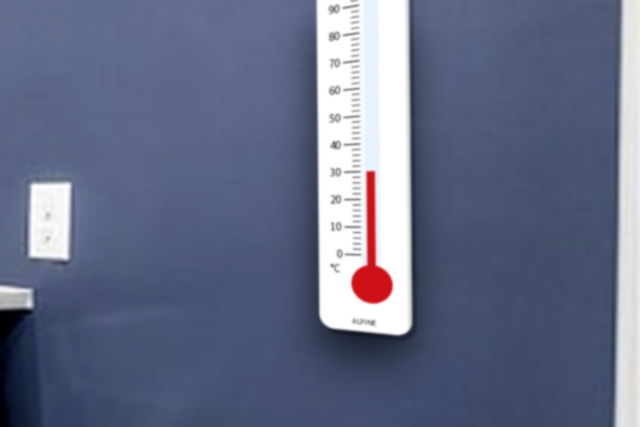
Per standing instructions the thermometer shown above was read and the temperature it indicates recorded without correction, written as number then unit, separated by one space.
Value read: 30 °C
